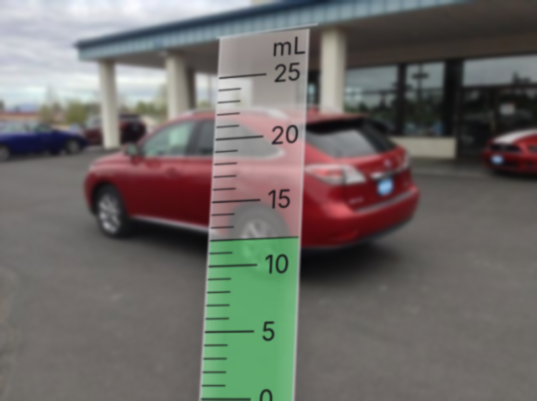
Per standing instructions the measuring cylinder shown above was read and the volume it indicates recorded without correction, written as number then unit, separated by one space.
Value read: 12 mL
